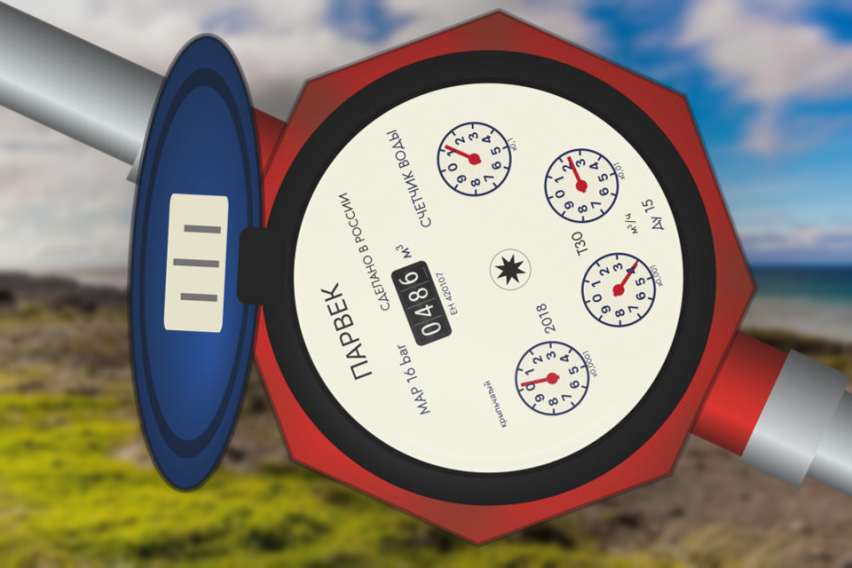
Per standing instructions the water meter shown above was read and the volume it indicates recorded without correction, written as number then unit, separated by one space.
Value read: 486.1240 m³
